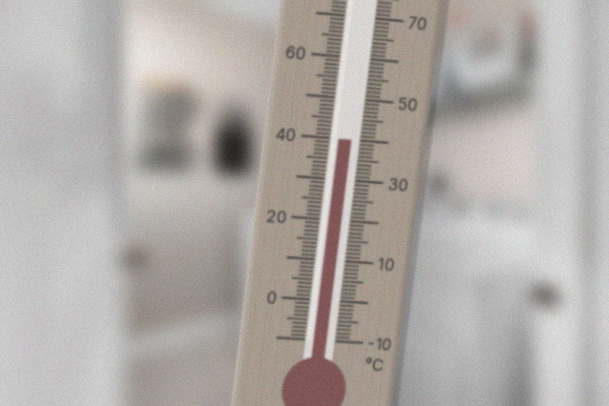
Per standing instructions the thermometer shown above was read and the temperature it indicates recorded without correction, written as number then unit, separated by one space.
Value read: 40 °C
